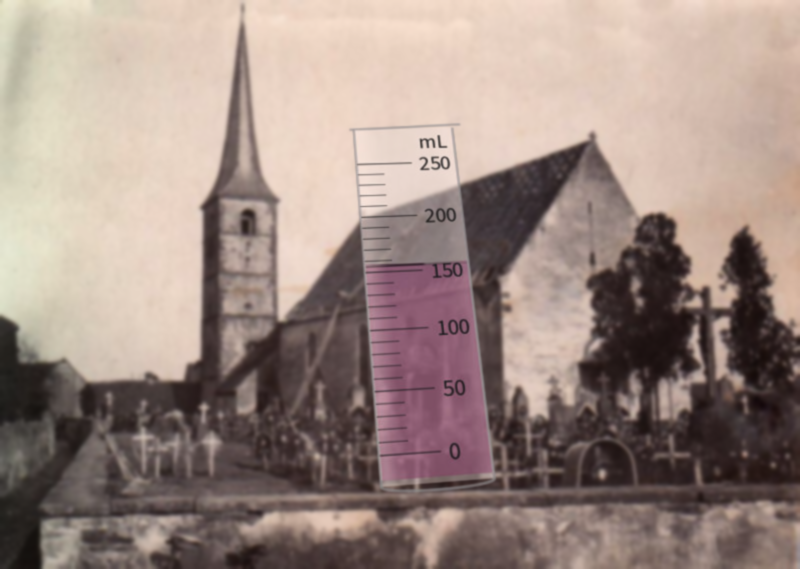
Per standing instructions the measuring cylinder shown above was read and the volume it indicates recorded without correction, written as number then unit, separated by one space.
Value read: 155 mL
